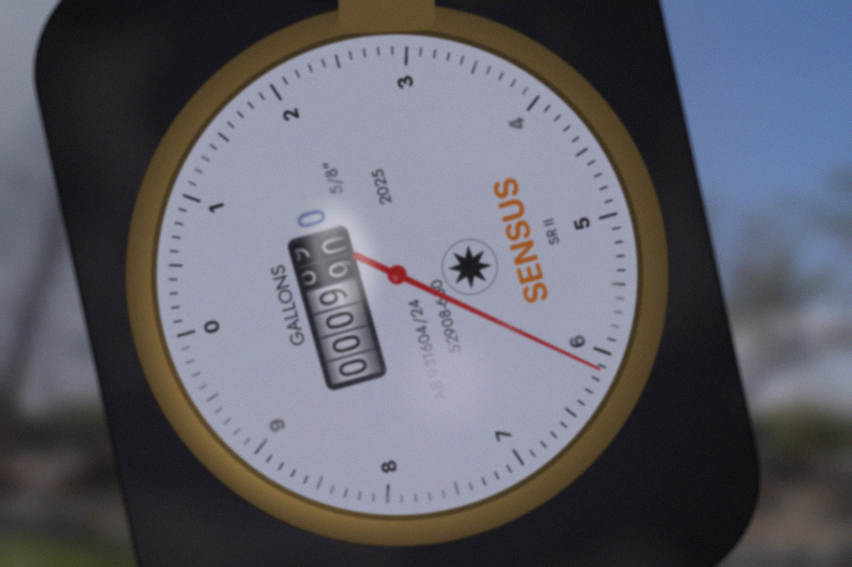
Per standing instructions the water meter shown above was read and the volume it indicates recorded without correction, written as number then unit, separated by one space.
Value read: 9896.1 gal
